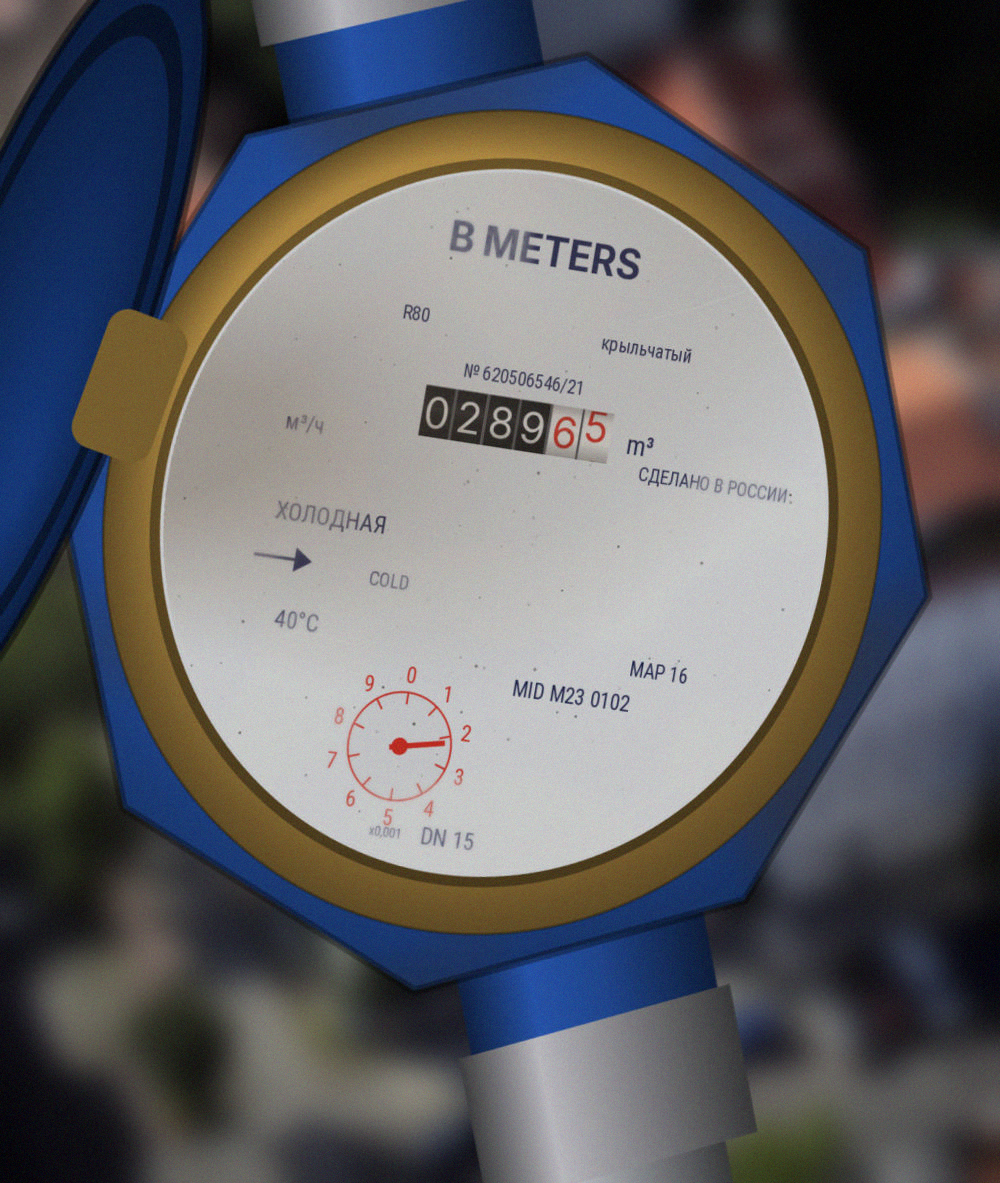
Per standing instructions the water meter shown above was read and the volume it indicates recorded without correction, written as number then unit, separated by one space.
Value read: 289.652 m³
